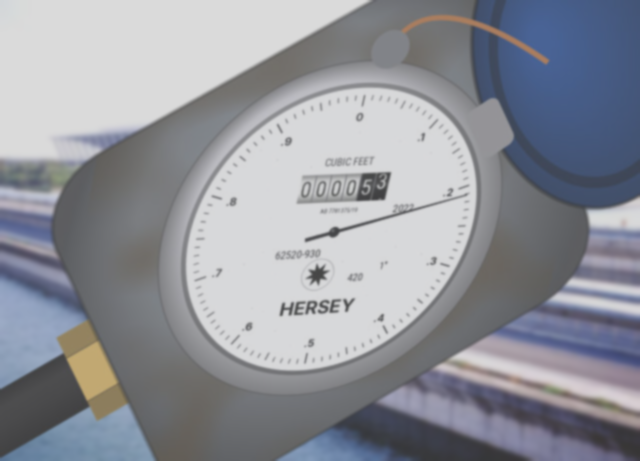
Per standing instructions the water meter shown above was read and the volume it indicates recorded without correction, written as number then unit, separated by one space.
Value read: 53.21 ft³
